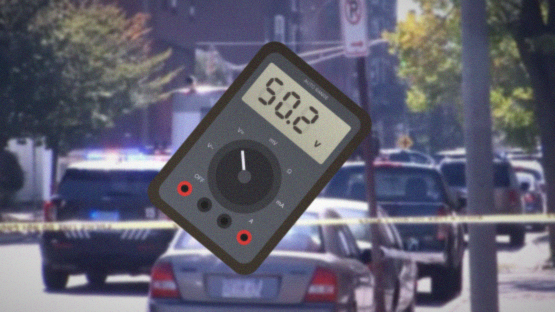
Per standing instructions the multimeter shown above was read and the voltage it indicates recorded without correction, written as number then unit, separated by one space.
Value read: 50.2 V
